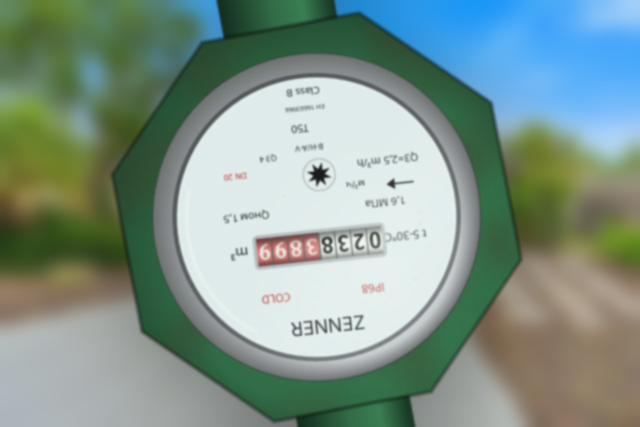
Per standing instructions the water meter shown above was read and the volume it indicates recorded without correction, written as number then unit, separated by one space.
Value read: 238.3899 m³
